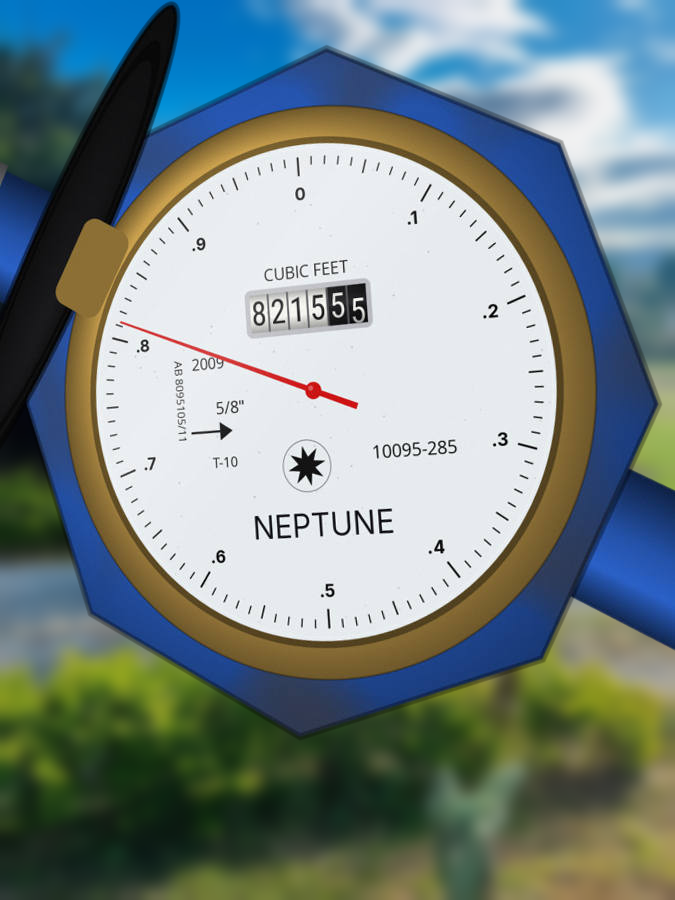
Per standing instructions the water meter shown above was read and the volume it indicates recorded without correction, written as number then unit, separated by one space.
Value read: 821554.81 ft³
